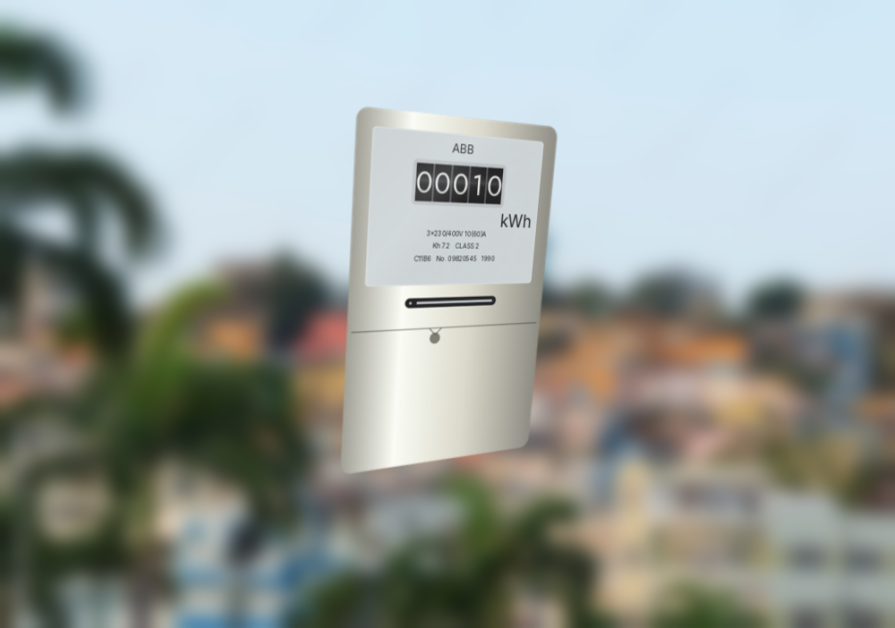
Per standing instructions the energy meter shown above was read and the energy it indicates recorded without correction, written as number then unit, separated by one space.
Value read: 10 kWh
